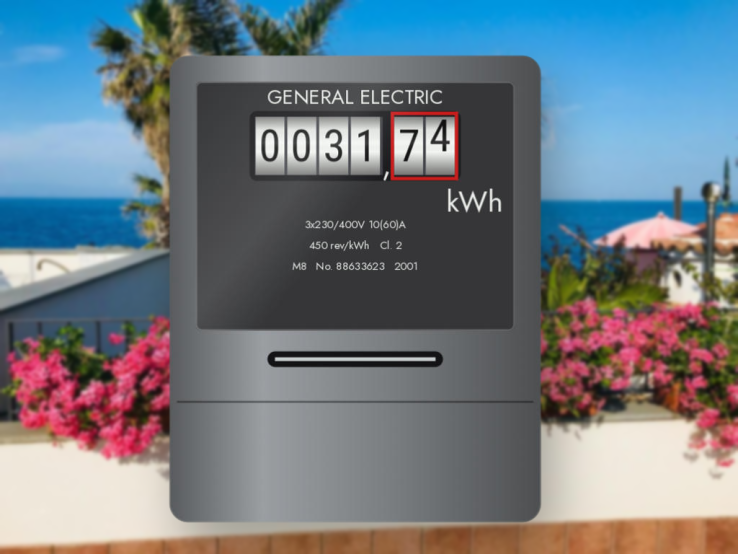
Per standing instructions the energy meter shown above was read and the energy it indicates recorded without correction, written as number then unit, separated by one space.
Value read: 31.74 kWh
